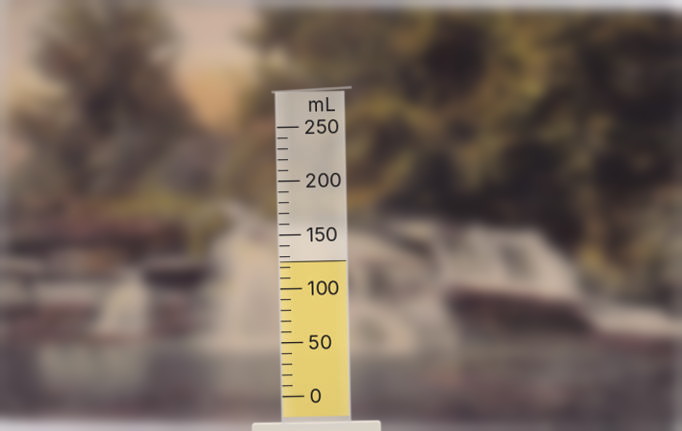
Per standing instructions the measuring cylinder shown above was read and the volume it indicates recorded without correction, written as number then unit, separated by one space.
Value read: 125 mL
